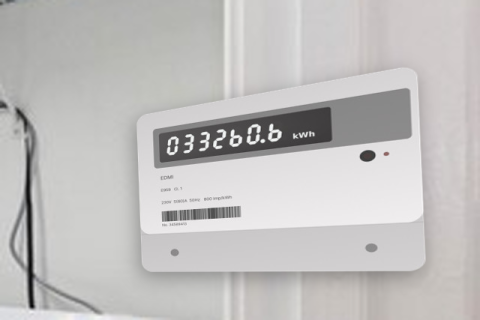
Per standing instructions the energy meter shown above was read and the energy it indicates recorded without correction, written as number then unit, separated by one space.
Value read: 33260.6 kWh
